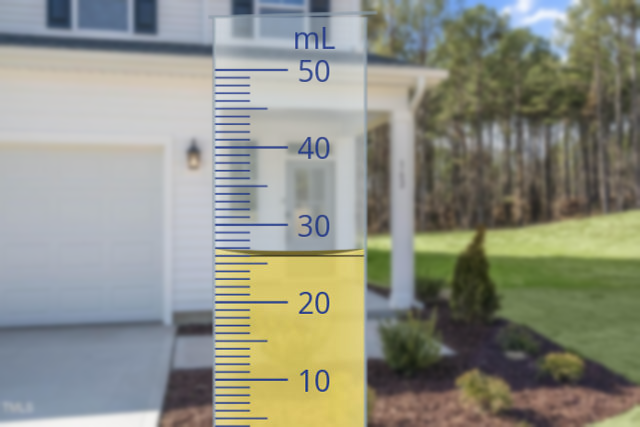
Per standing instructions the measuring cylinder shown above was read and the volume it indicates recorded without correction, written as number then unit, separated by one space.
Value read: 26 mL
